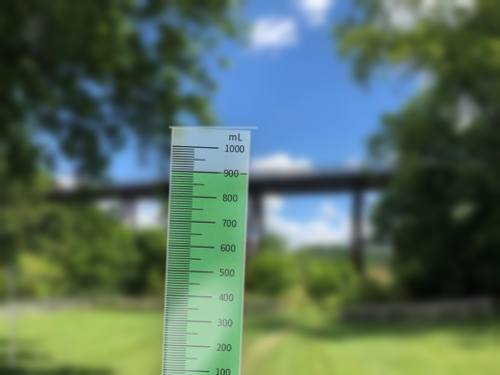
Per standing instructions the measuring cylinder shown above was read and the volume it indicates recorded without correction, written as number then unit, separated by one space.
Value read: 900 mL
